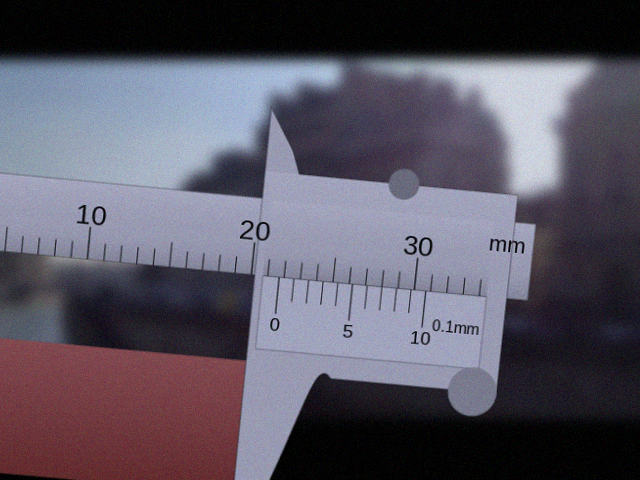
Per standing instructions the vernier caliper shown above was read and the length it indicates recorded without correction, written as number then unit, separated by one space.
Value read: 21.7 mm
